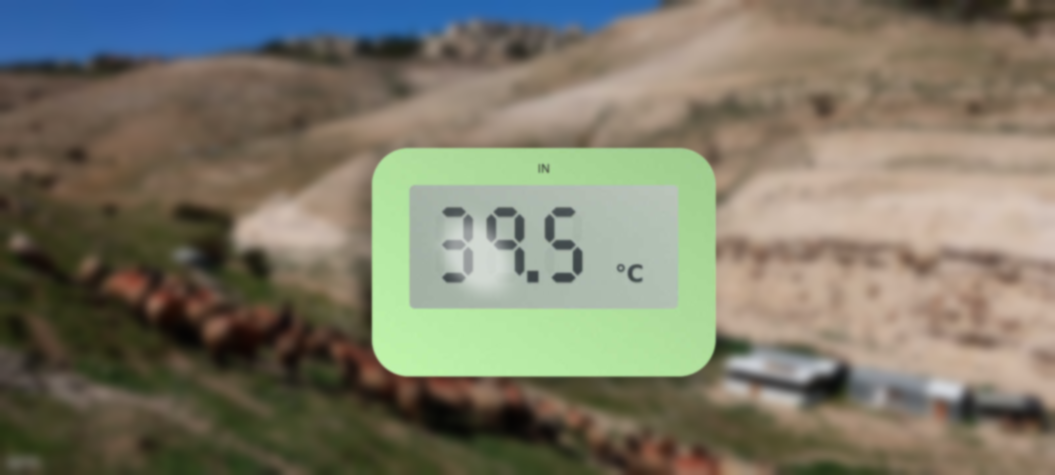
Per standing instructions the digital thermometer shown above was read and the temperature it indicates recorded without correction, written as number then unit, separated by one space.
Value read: 39.5 °C
